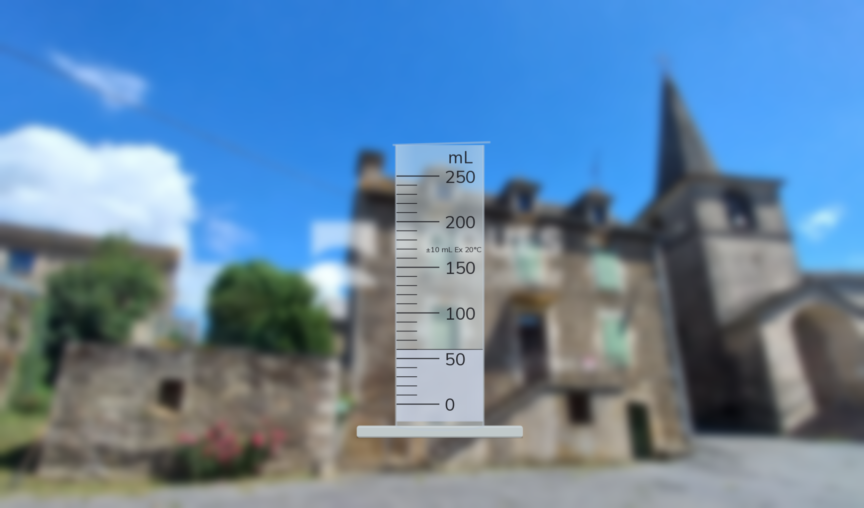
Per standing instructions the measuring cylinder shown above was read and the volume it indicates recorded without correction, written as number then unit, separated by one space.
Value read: 60 mL
